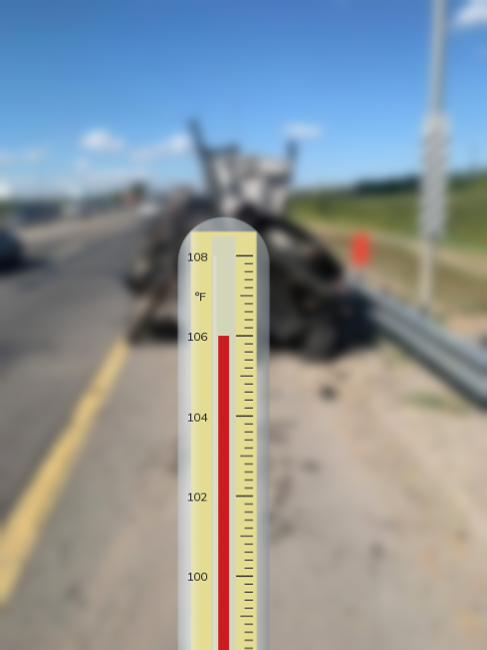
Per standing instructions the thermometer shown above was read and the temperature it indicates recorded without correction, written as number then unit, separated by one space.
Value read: 106 °F
